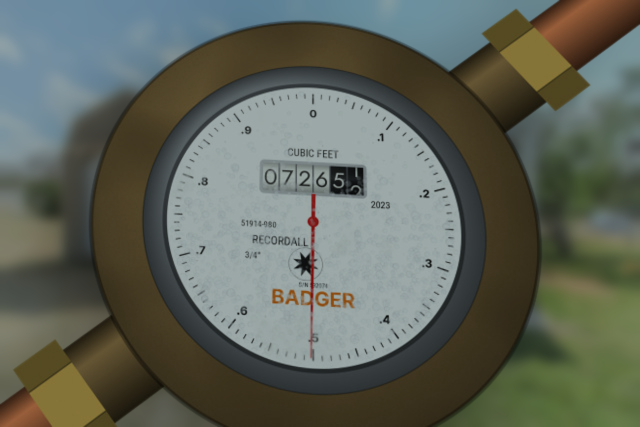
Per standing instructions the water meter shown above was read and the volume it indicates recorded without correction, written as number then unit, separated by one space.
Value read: 72651.50 ft³
